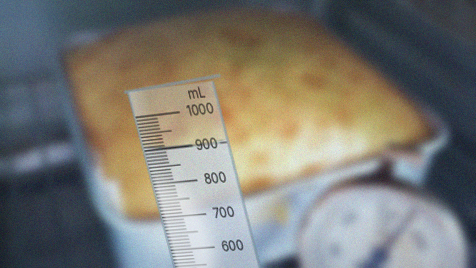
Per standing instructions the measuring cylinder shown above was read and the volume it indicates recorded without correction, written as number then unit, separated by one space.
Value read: 900 mL
